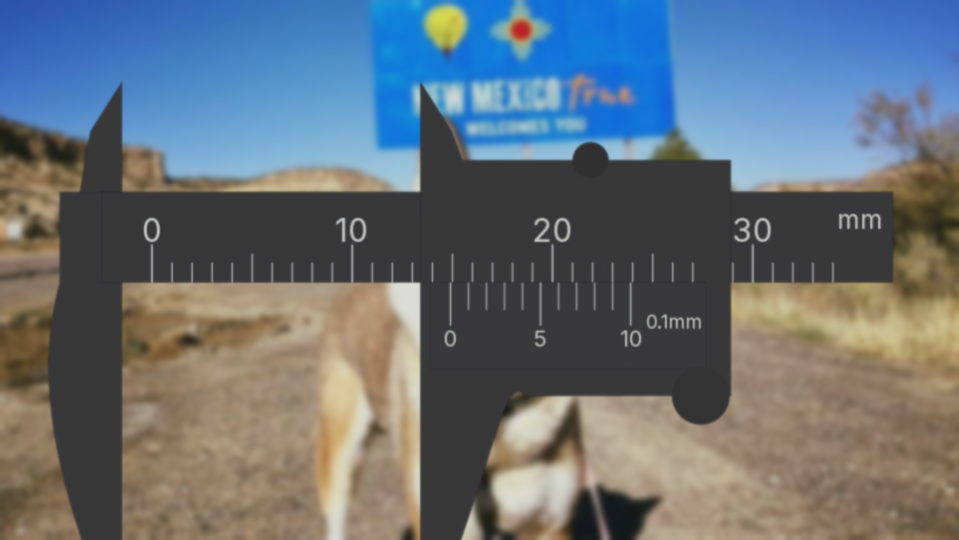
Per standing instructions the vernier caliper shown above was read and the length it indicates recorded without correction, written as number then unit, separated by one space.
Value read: 14.9 mm
